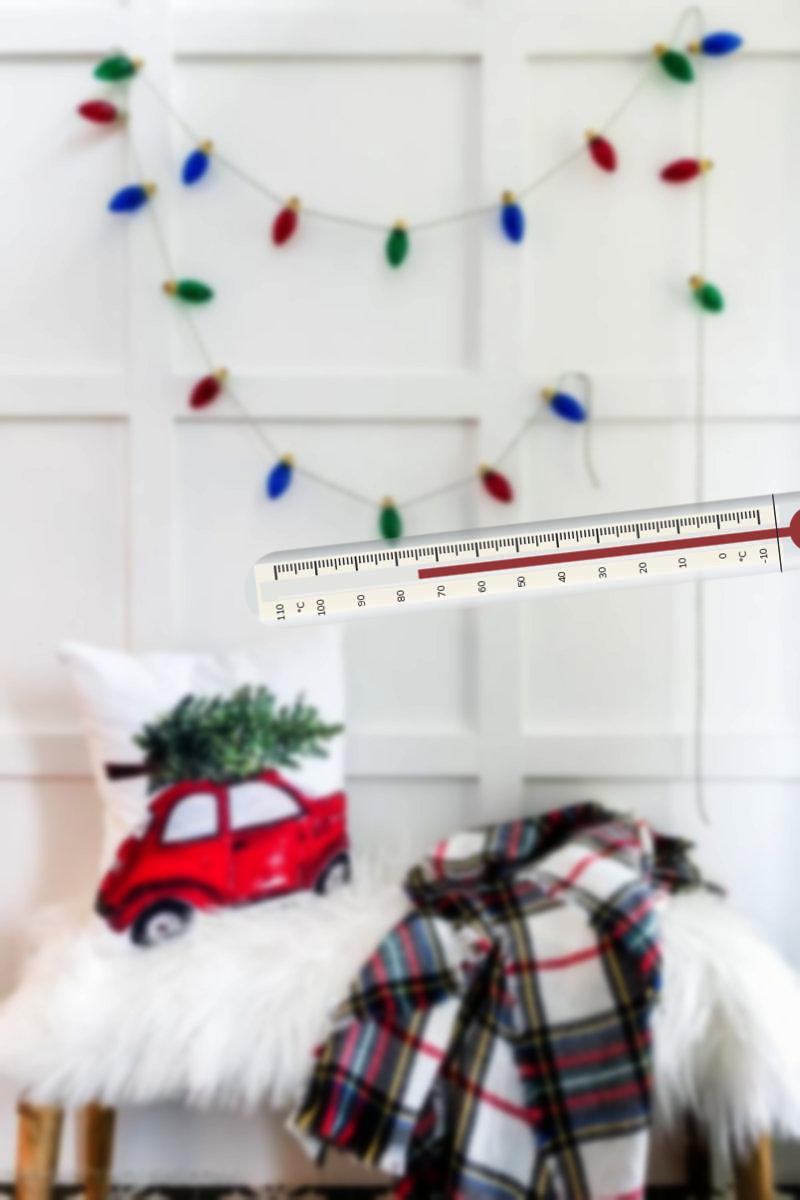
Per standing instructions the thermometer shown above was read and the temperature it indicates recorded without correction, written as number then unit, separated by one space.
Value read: 75 °C
